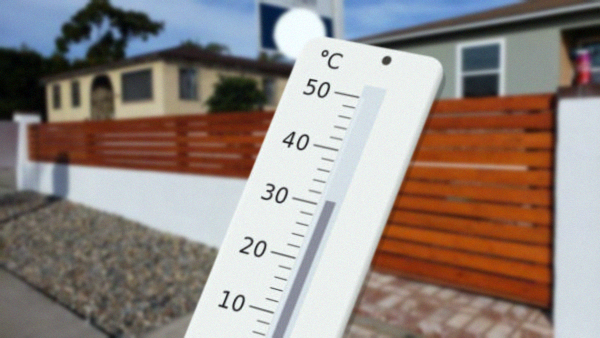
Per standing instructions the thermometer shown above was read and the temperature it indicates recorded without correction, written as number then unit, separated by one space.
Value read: 31 °C
